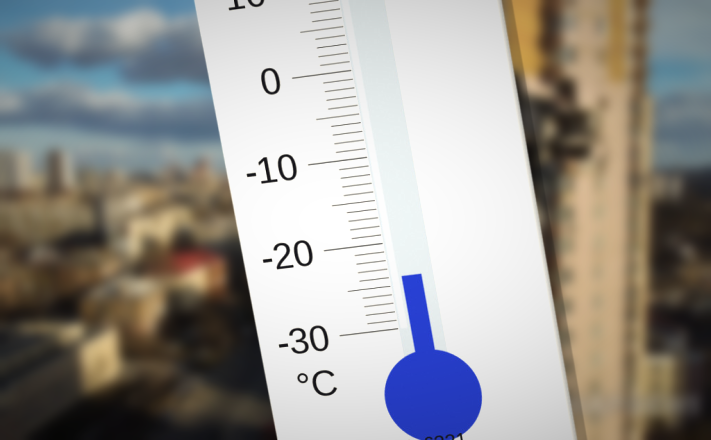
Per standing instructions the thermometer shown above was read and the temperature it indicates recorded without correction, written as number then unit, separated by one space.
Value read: -24 °C
